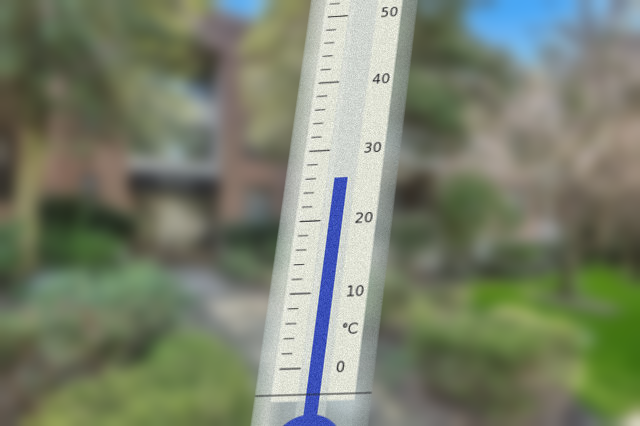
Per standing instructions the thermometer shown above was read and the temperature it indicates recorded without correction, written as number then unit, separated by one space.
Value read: 26 °C
